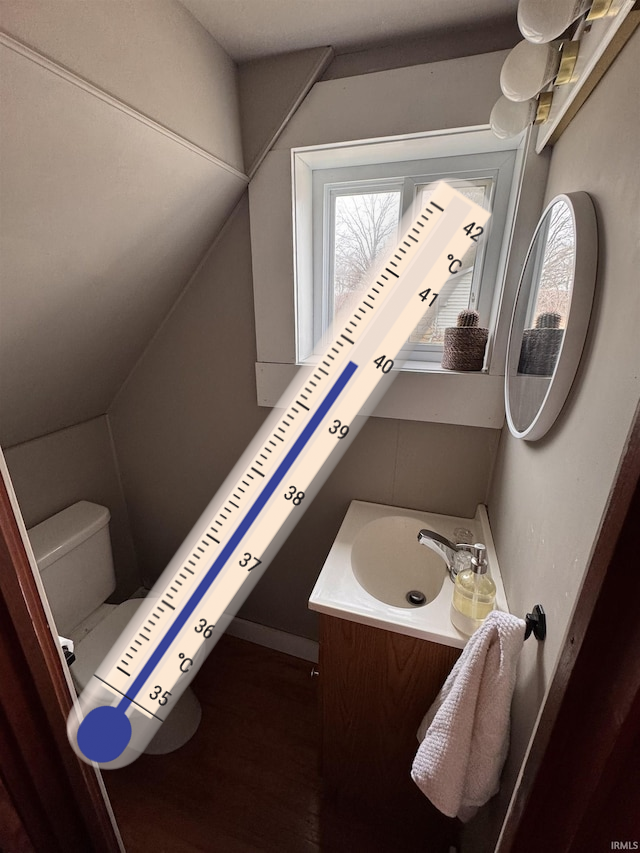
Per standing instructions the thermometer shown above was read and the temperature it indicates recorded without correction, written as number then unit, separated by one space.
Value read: 39.8 °C
